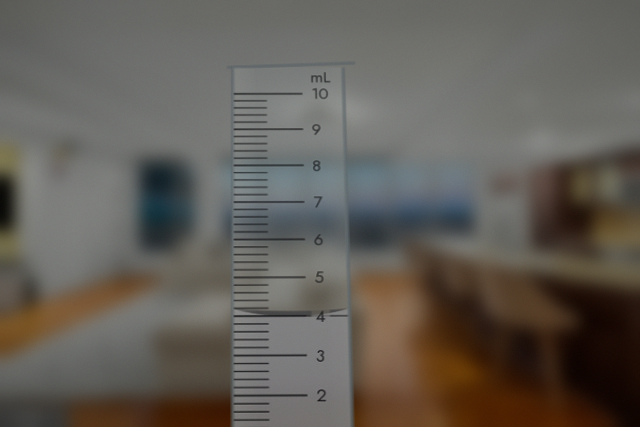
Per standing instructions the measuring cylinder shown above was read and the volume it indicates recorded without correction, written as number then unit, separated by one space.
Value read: 4 mL
